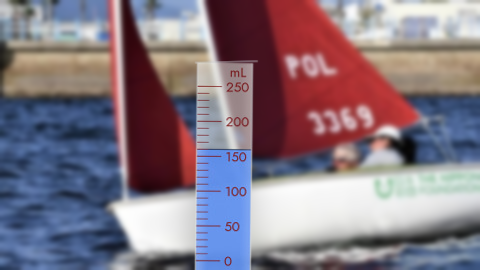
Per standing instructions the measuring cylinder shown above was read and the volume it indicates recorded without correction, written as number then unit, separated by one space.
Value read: 160 mL
